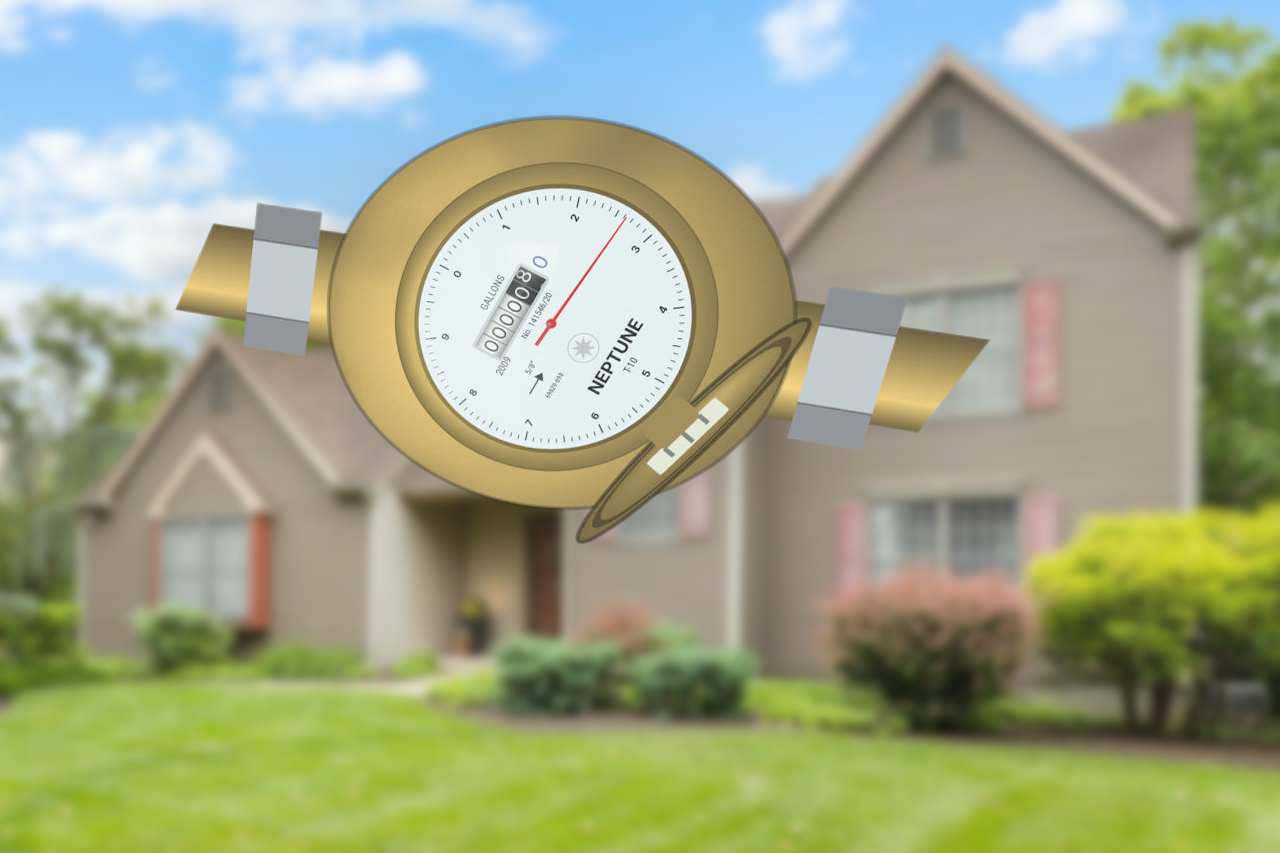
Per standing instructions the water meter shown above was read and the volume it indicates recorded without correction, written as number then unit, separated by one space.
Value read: 82.6 gal
